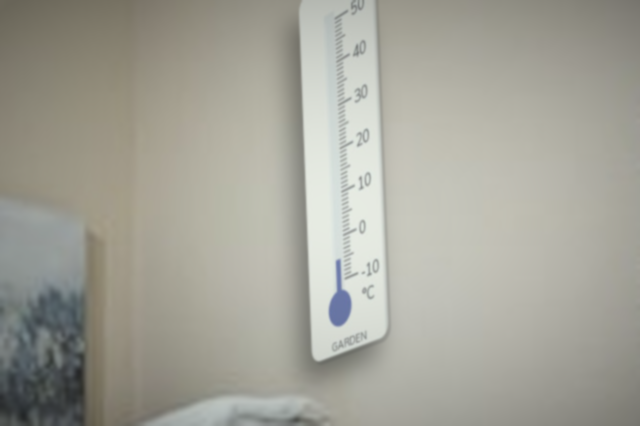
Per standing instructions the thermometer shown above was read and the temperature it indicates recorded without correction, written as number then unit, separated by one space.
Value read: -5 °C
